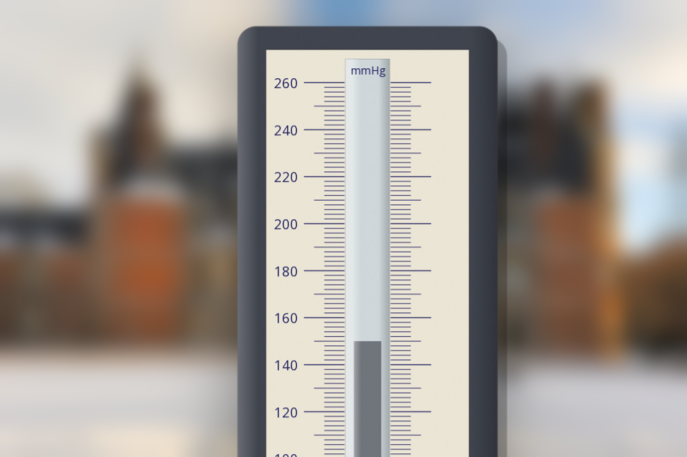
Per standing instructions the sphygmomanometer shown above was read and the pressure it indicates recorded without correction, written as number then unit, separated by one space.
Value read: 150 mmHg
